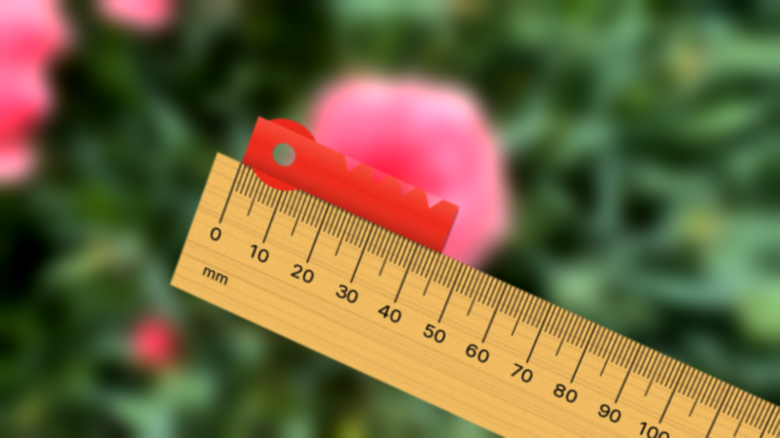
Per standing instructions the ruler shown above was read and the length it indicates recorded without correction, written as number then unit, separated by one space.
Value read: 45 mm
